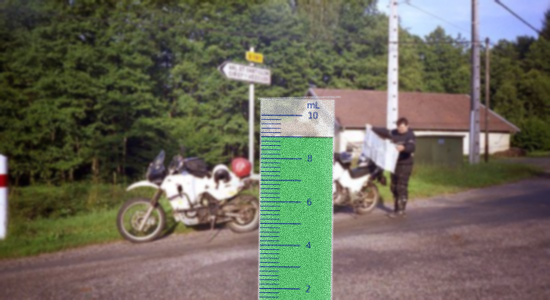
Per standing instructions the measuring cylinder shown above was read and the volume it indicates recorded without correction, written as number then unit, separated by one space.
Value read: 9 mL
